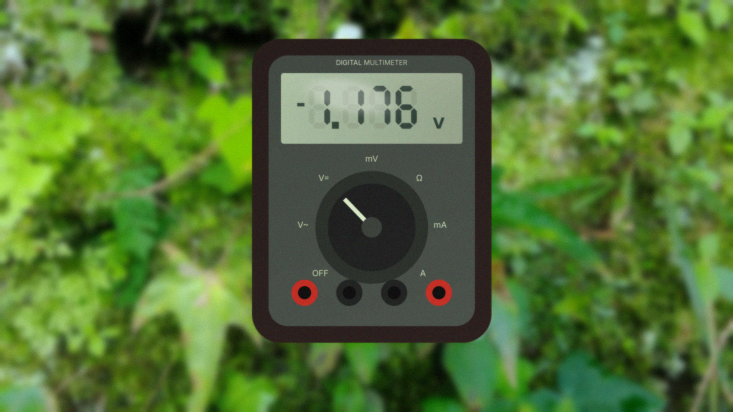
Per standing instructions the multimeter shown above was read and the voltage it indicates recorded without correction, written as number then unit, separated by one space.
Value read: -1.176 V
